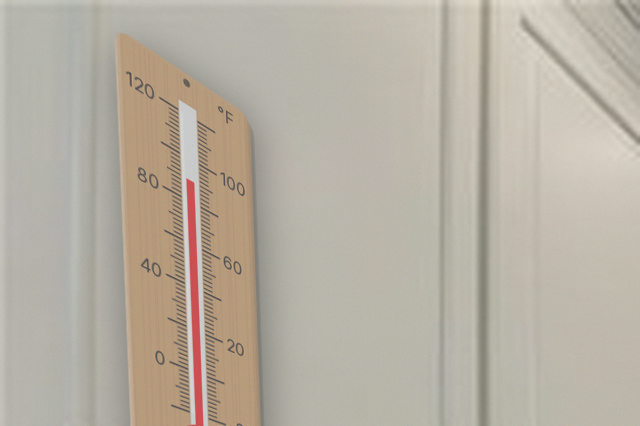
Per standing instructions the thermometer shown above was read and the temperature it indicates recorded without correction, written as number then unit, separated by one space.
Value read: 90 °F
